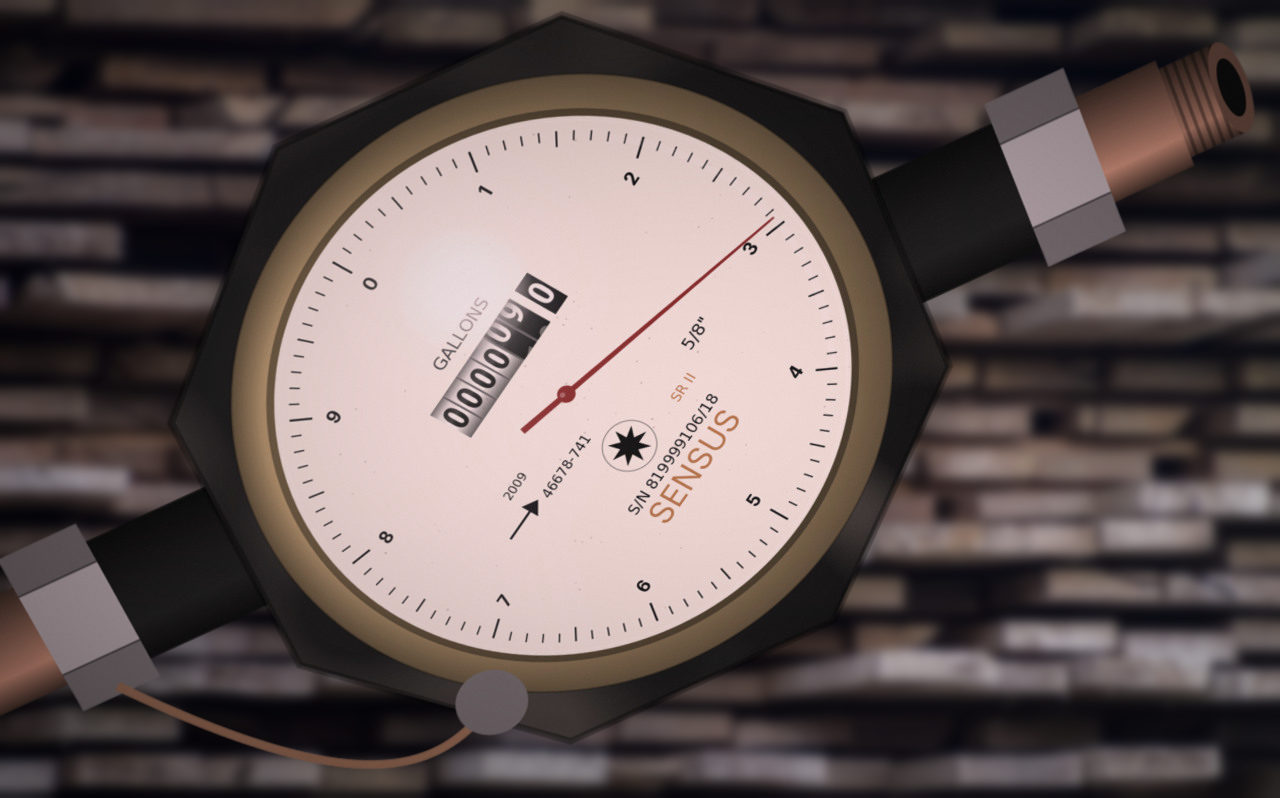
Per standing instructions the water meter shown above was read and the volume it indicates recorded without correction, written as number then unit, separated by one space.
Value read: 92.9 gal
